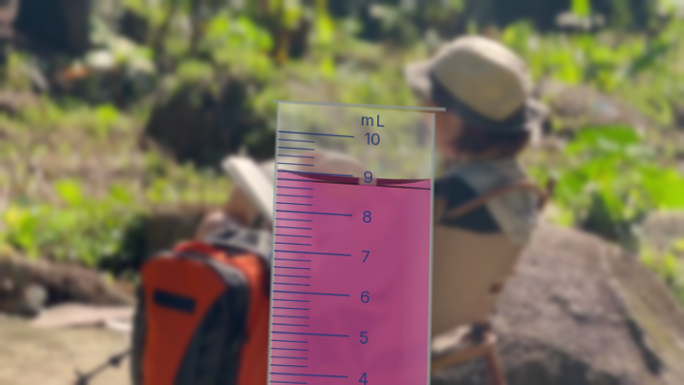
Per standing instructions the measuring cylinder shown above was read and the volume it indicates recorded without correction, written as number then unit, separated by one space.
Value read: 8.8 mL
